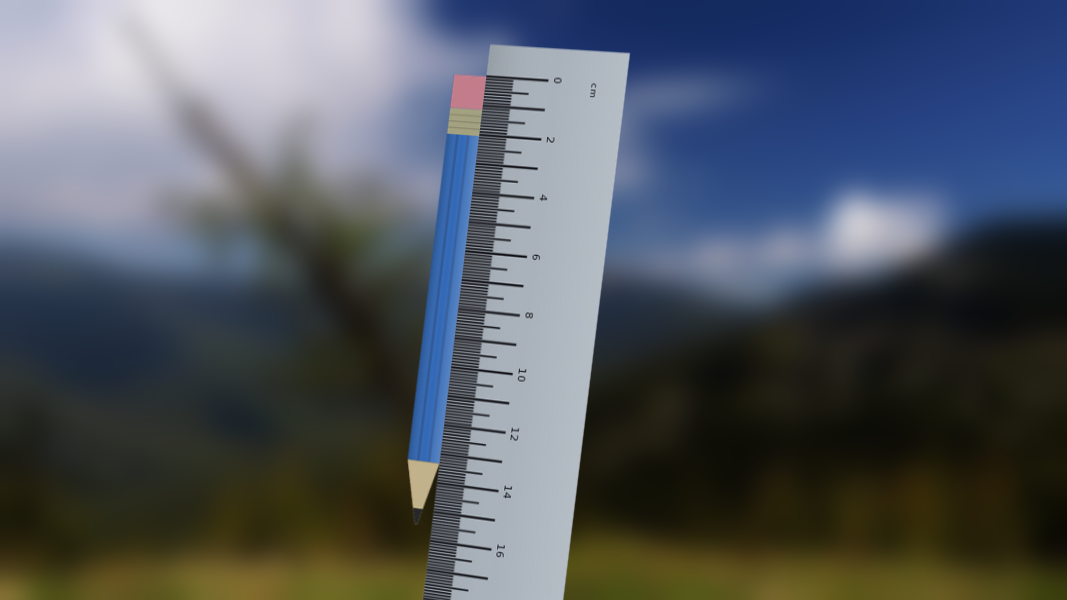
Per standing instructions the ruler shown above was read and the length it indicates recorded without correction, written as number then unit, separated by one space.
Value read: 15.5 cm
